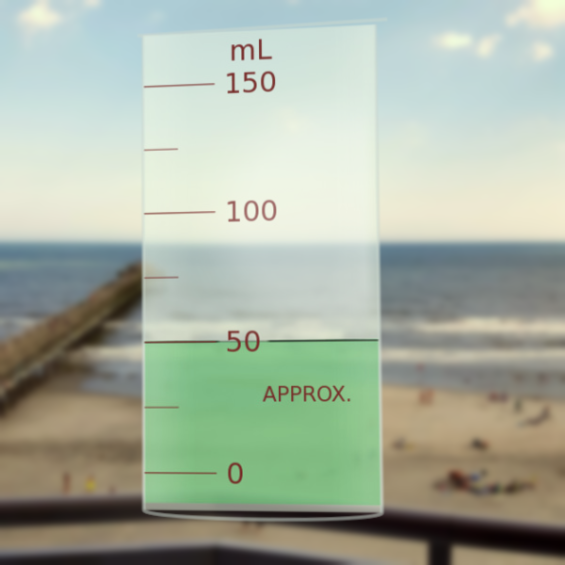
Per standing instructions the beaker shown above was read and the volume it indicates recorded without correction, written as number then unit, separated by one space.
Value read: 50 mL
